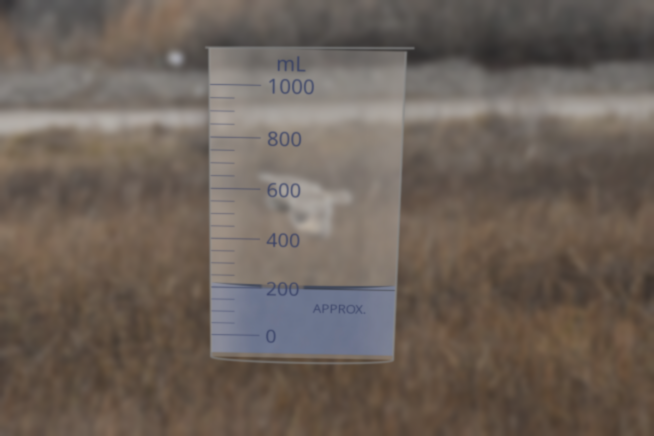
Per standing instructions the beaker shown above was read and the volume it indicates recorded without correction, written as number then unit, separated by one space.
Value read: 200 mL
